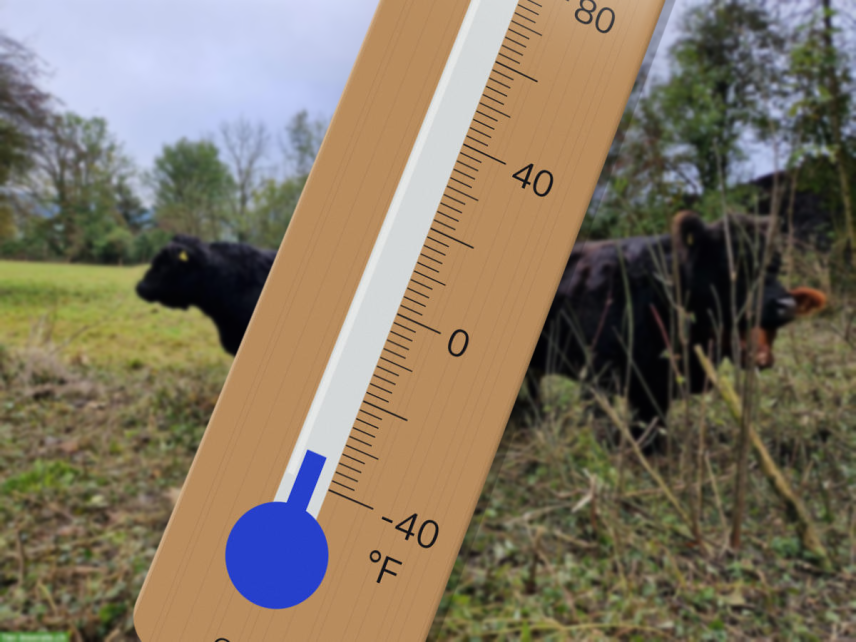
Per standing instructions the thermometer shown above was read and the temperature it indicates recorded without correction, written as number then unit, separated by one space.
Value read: -34 °F
